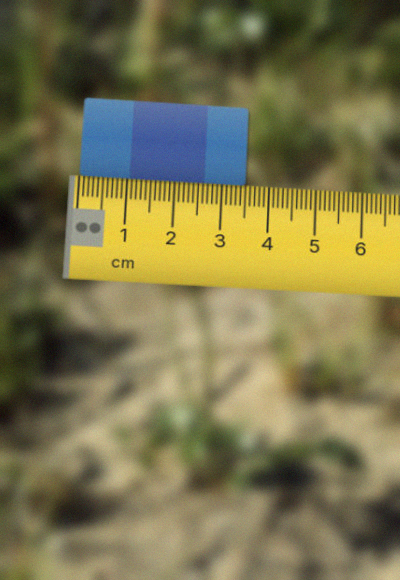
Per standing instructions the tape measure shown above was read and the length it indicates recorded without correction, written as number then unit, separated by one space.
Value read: 3.5 cm
